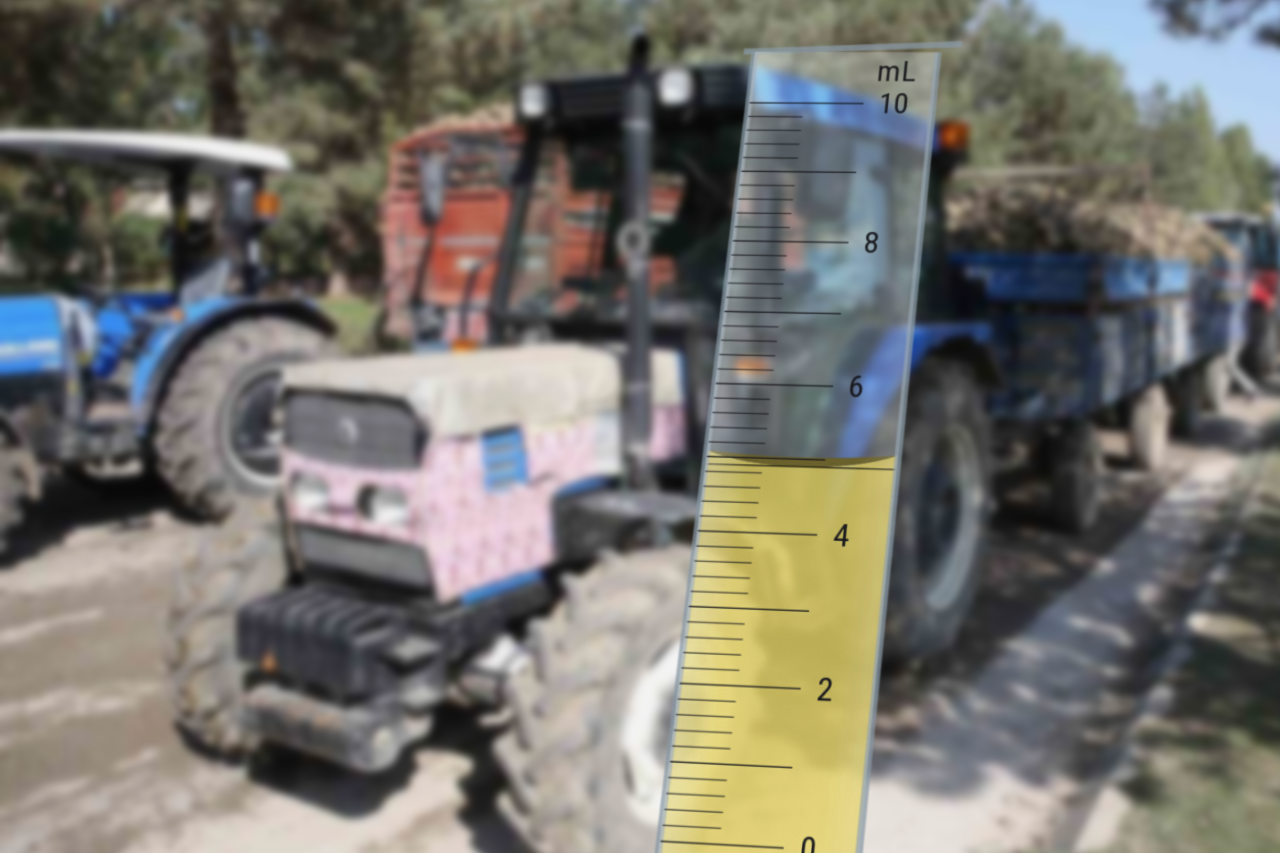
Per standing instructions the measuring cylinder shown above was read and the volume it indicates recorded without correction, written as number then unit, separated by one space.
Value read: 4.9 mL
